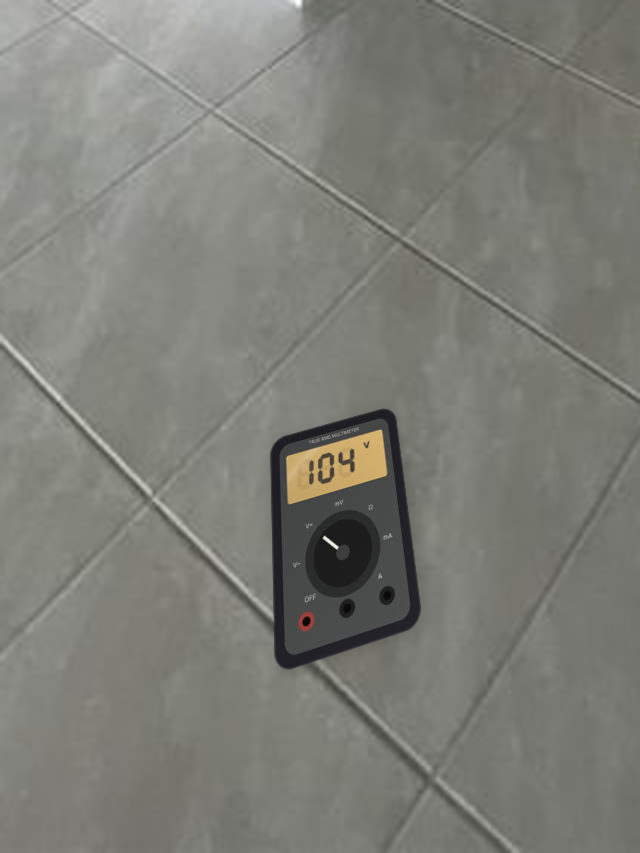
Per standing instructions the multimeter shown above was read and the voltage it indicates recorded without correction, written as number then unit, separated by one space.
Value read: 104 V
